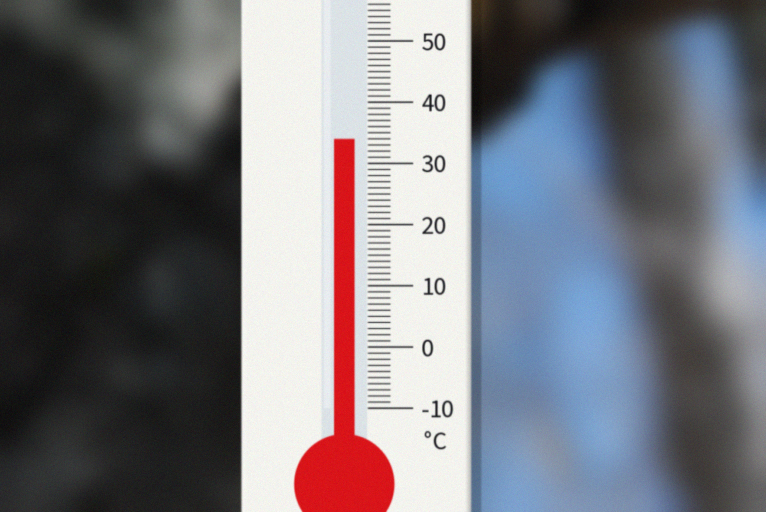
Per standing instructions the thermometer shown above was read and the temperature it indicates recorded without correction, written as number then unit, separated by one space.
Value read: 34 °C
